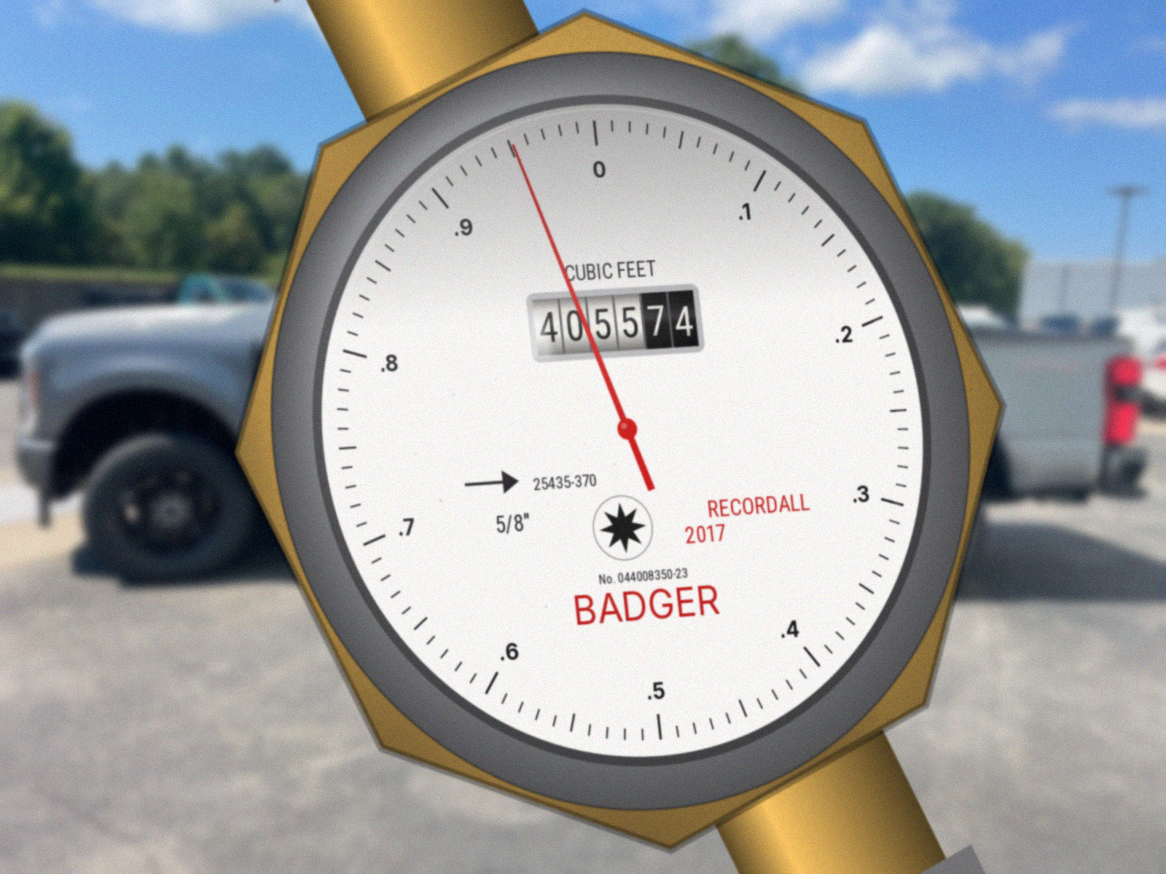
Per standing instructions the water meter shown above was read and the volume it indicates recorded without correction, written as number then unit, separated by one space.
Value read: 405573.95 ft³
